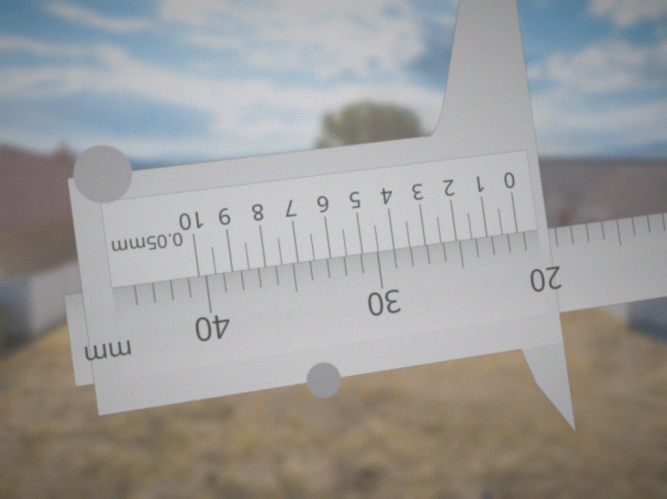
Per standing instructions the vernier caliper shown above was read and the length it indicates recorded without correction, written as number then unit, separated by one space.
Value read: 21.4 mm
